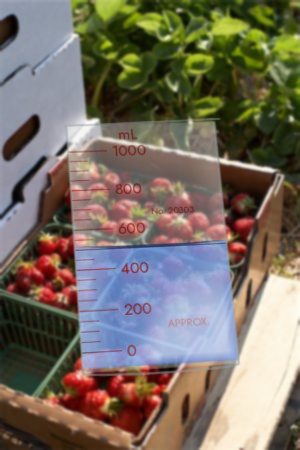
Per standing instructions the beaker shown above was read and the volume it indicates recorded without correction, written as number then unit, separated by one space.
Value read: 500 mL
